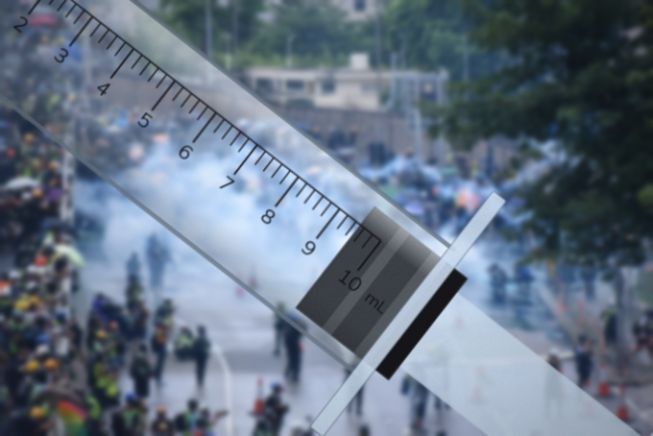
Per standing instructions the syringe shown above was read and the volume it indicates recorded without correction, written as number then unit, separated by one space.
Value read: 9.5 mL
